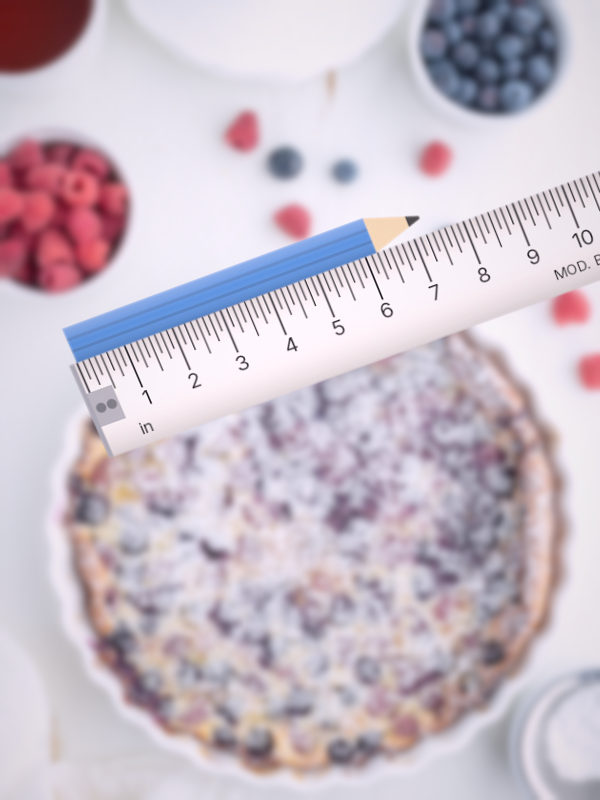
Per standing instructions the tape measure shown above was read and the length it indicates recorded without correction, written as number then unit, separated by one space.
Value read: 7.25 in
